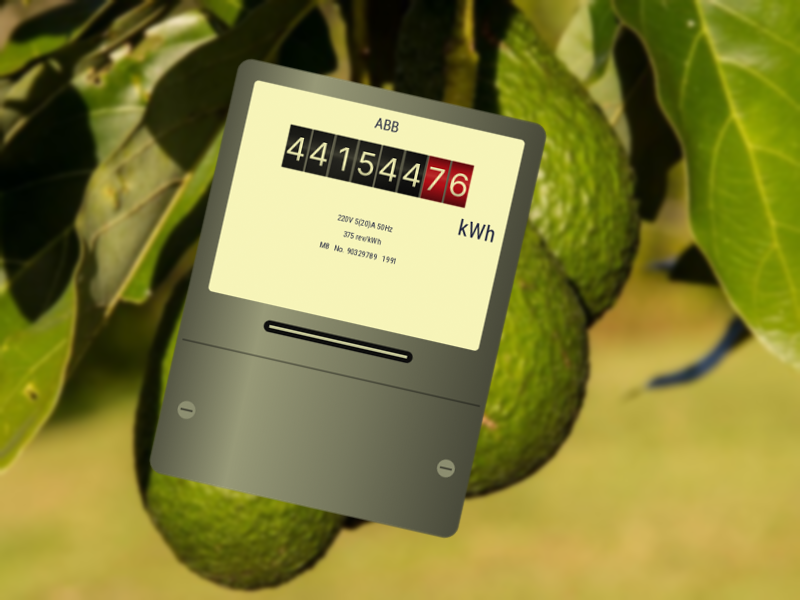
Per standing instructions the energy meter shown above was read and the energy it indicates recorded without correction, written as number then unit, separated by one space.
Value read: 441544.76 kWh
